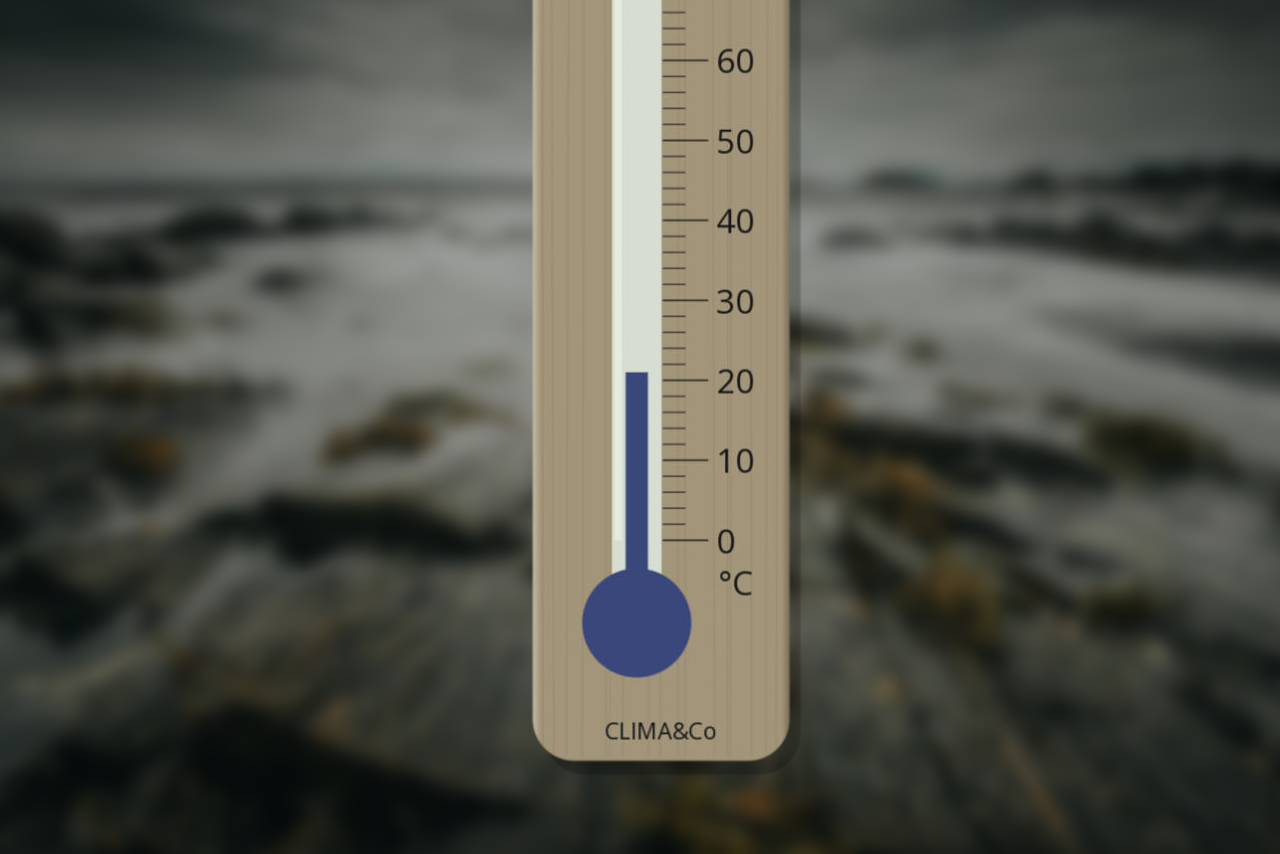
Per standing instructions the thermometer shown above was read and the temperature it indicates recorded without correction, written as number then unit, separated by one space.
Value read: 21 °C
